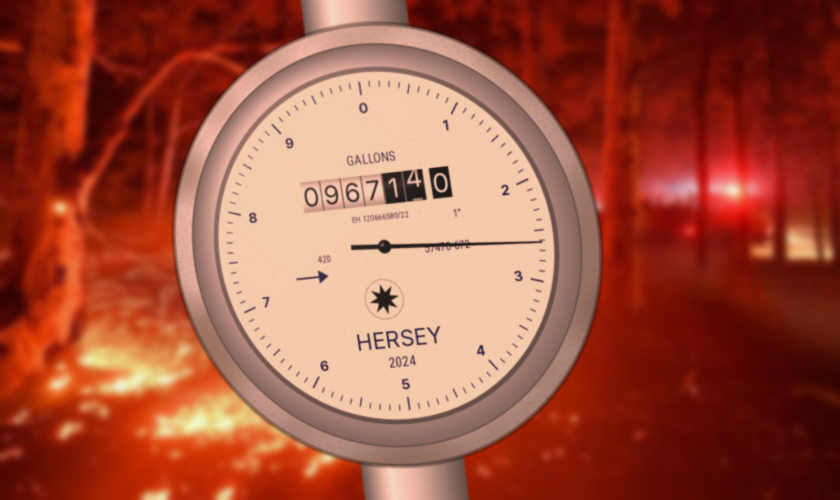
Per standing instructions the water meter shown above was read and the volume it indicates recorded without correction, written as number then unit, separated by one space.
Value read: 967142.6 gal
